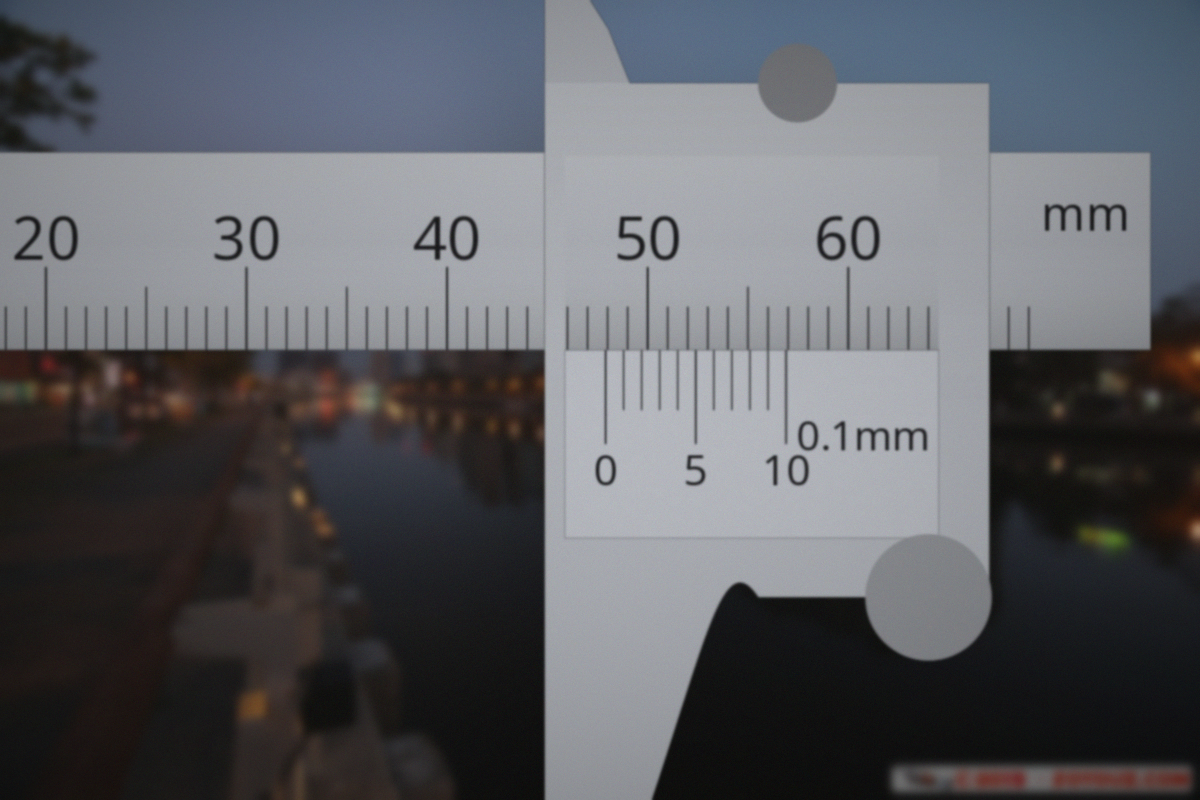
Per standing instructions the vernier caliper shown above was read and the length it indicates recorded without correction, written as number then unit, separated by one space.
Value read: 47.9 mm
